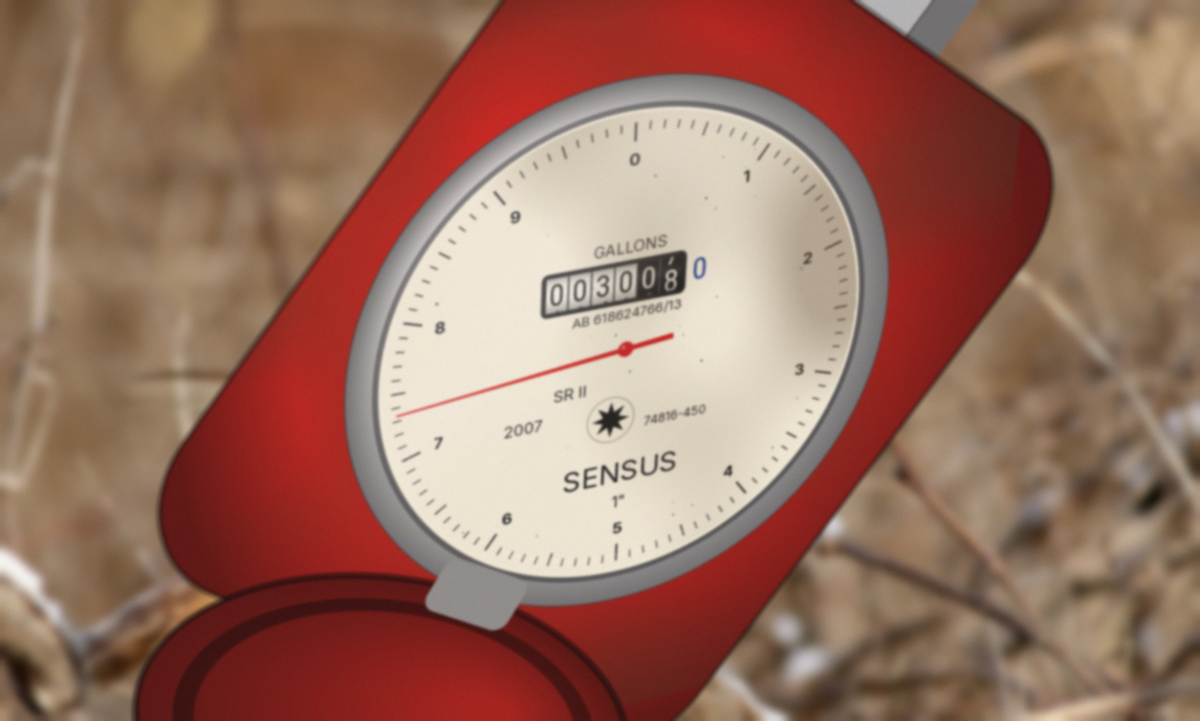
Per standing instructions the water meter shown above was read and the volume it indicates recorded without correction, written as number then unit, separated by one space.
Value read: 30077.3 gal
